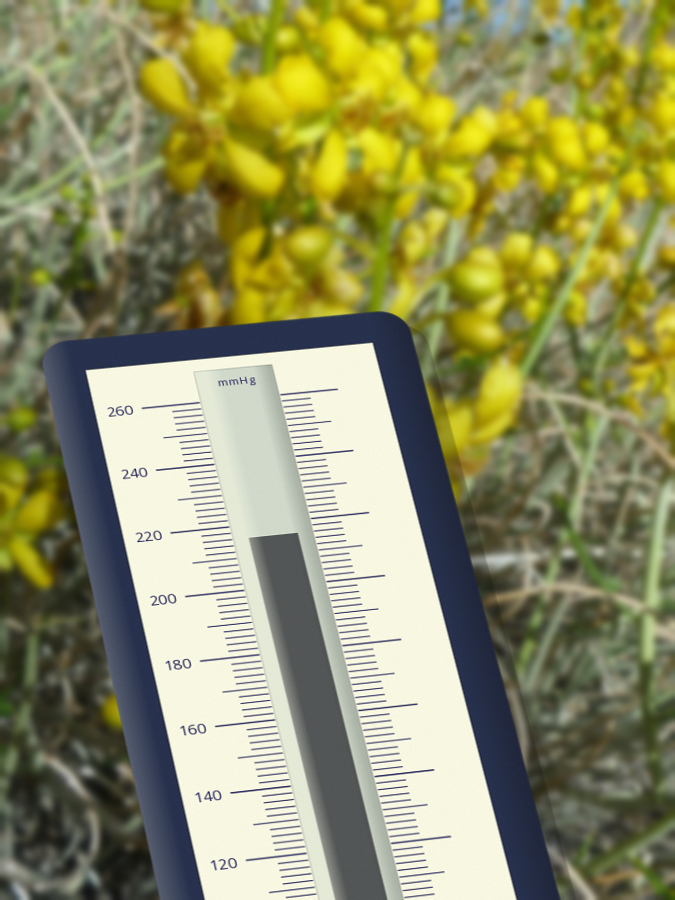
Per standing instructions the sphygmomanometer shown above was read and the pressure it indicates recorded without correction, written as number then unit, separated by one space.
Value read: 216 mmHg
